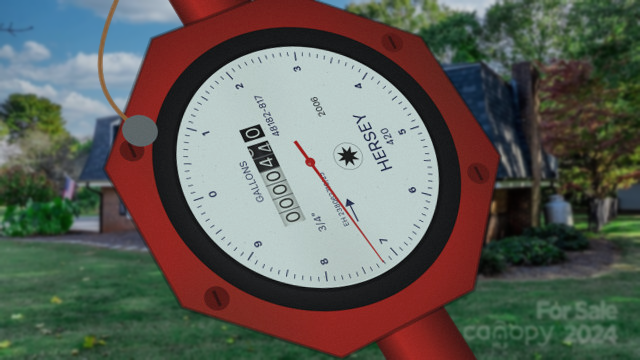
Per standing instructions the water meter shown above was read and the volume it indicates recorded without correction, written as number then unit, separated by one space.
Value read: 437.2 gal
